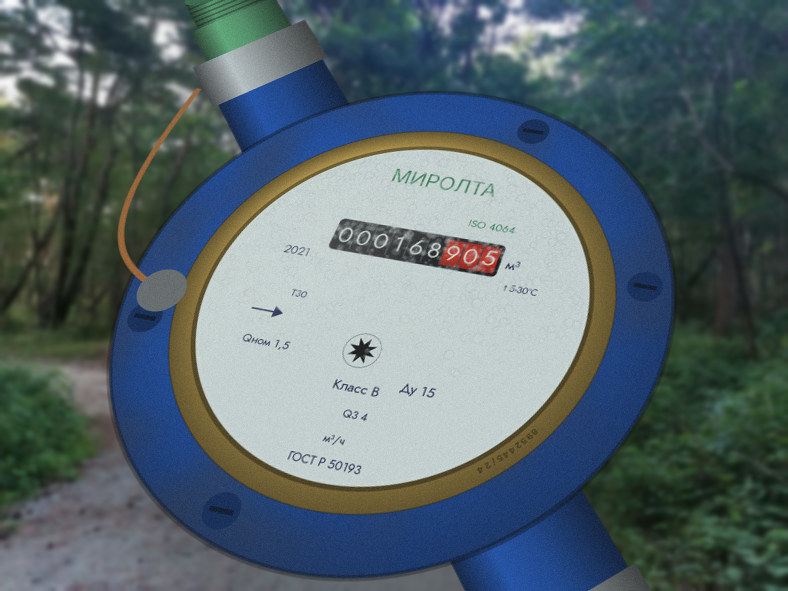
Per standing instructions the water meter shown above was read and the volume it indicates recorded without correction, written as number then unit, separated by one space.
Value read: 168.905 m³
